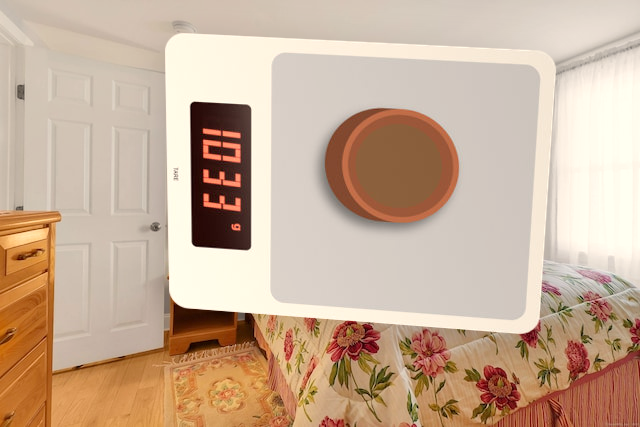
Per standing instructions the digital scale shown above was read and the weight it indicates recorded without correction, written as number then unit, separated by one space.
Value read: 1033 g
